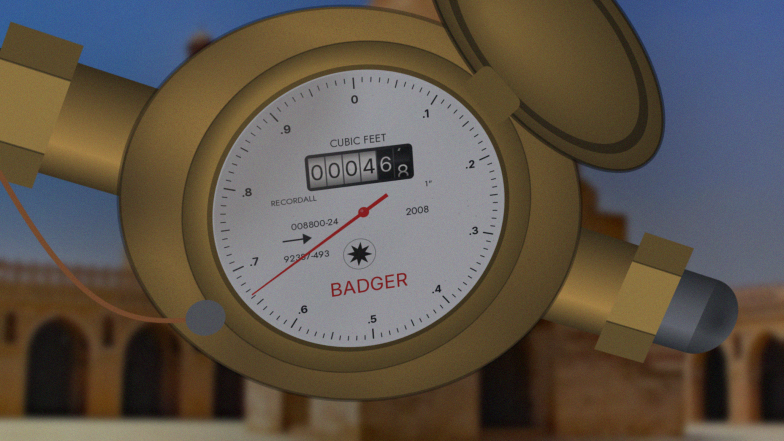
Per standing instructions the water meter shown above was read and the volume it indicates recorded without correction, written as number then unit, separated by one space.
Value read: 467.66 ft³
